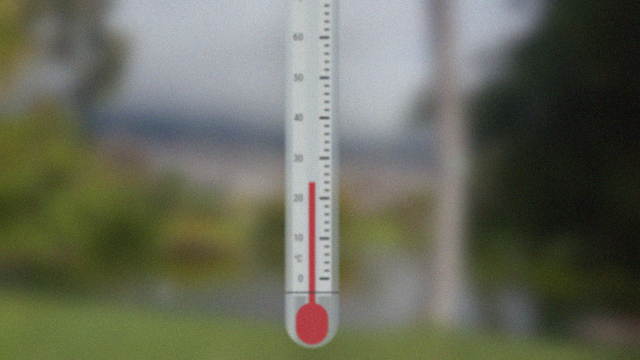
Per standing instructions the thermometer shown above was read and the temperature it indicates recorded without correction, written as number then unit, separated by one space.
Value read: 24 °C
